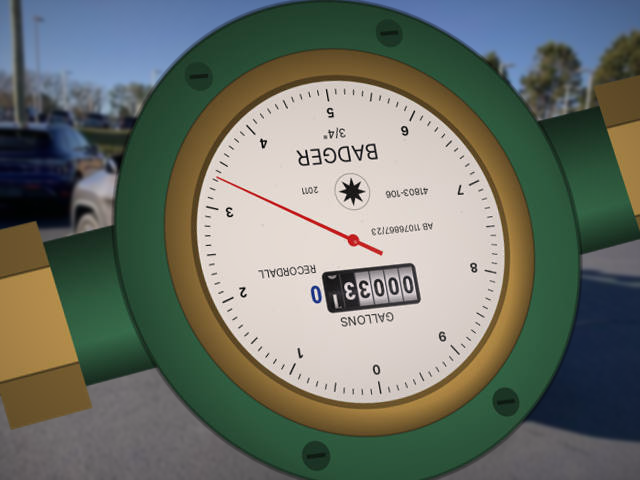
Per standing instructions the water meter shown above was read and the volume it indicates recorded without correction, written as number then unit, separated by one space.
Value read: 3313.3 gal
